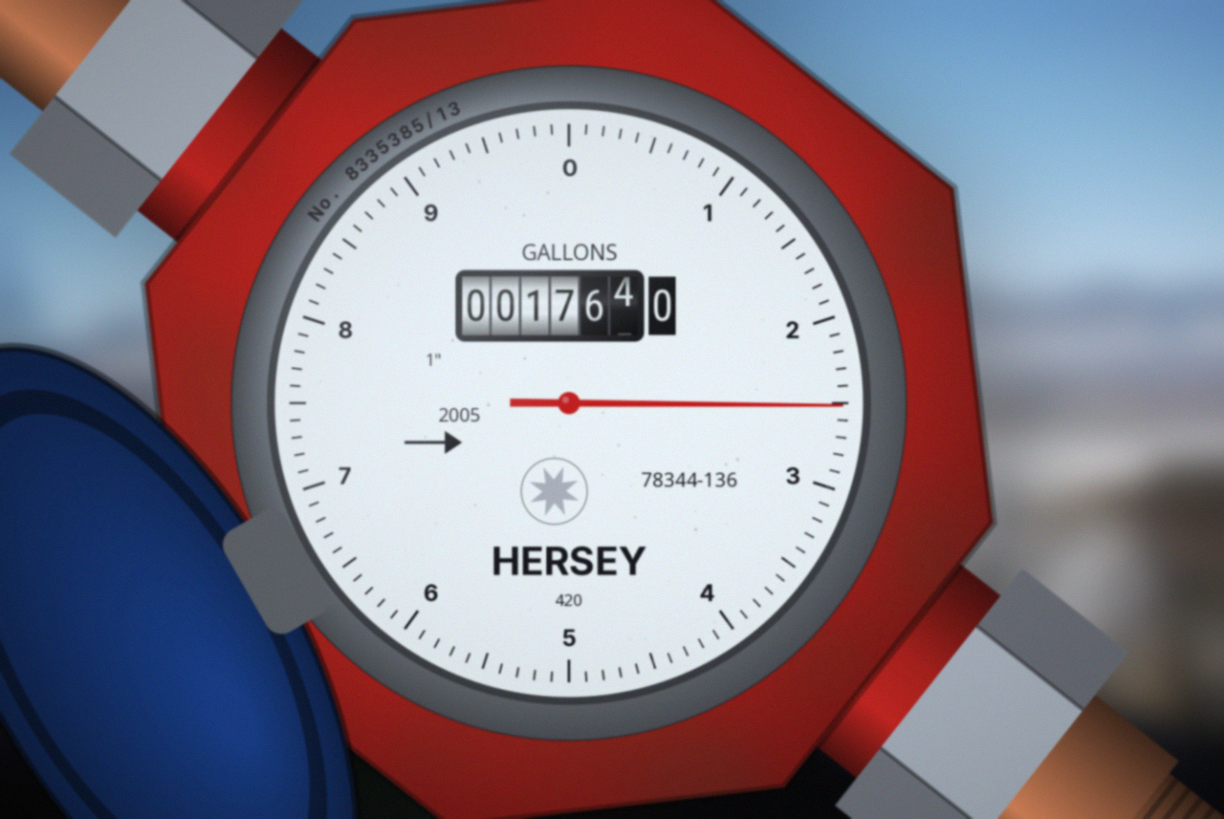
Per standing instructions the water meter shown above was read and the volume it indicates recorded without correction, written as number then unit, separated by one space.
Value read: 17642.5 gal
